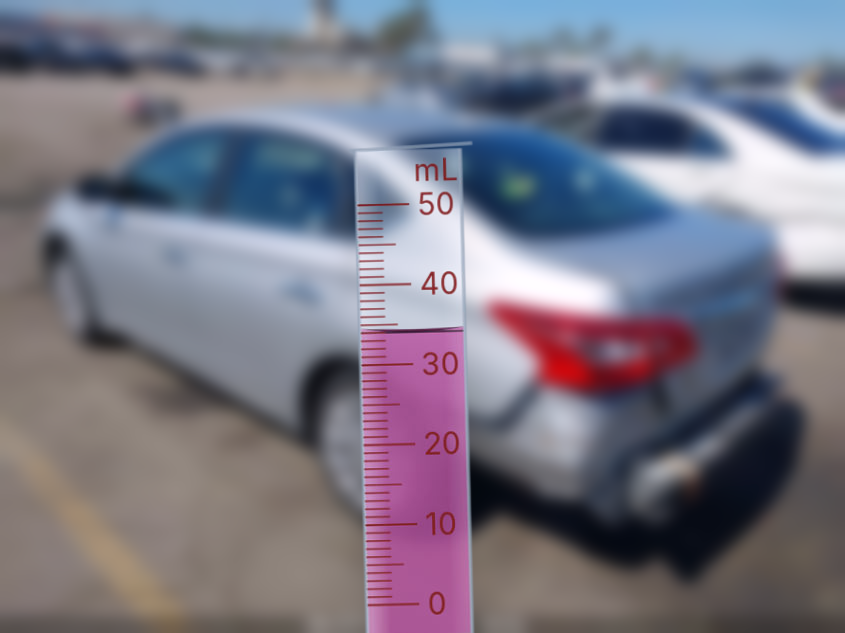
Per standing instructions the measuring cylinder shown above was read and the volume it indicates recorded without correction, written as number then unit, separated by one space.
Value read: 34 mL
